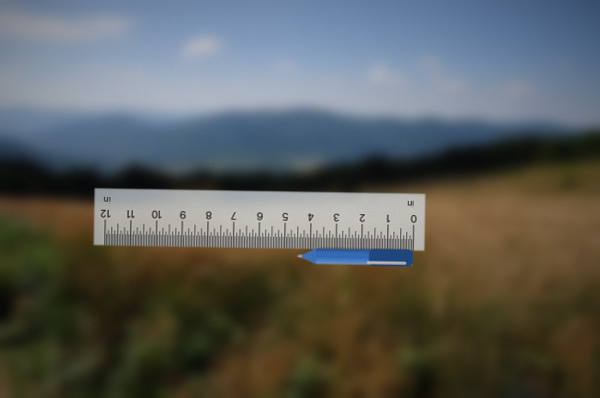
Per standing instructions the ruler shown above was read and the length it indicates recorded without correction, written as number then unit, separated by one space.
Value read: 4.5 in
